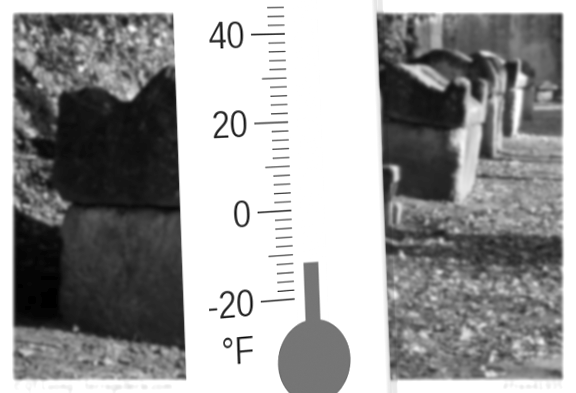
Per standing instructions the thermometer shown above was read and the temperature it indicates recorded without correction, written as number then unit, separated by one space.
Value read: -12 °F
